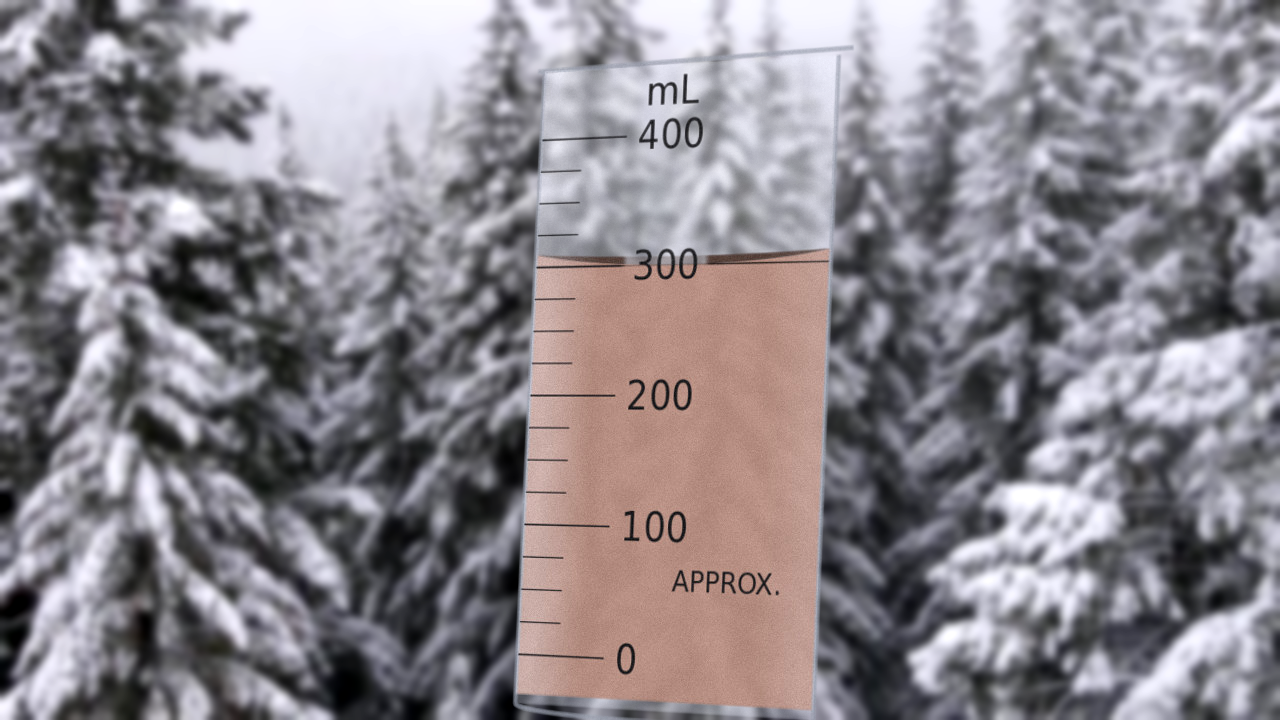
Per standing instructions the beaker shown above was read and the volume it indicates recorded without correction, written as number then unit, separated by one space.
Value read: 300 mL
